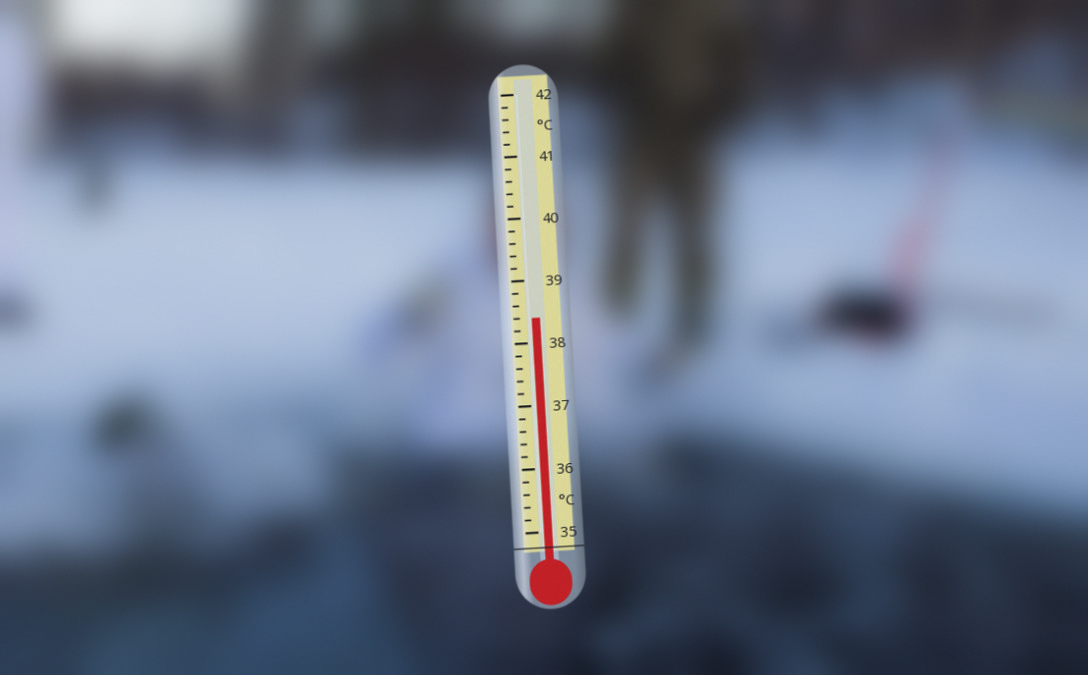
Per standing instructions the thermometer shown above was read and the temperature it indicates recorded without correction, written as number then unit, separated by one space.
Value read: 38.4 °C
